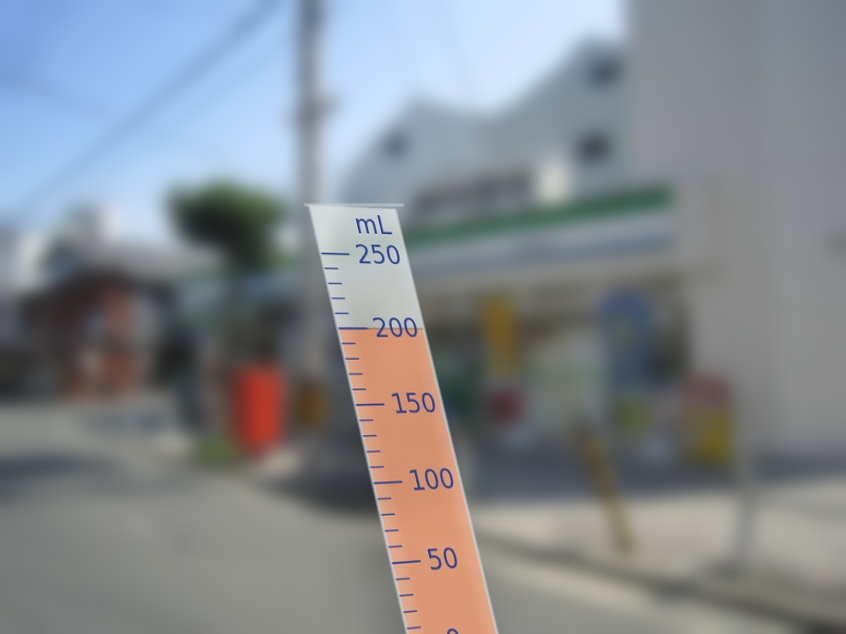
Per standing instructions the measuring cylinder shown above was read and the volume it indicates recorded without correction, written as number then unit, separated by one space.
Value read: 200 mL
